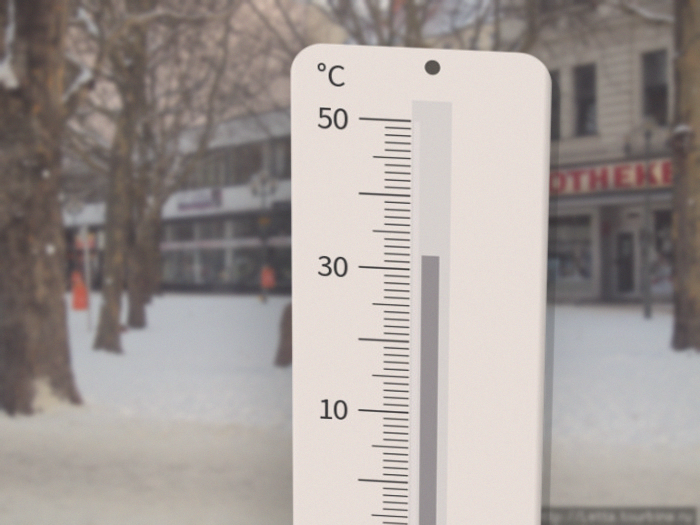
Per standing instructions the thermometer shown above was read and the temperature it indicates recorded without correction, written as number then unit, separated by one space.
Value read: 32 °C
